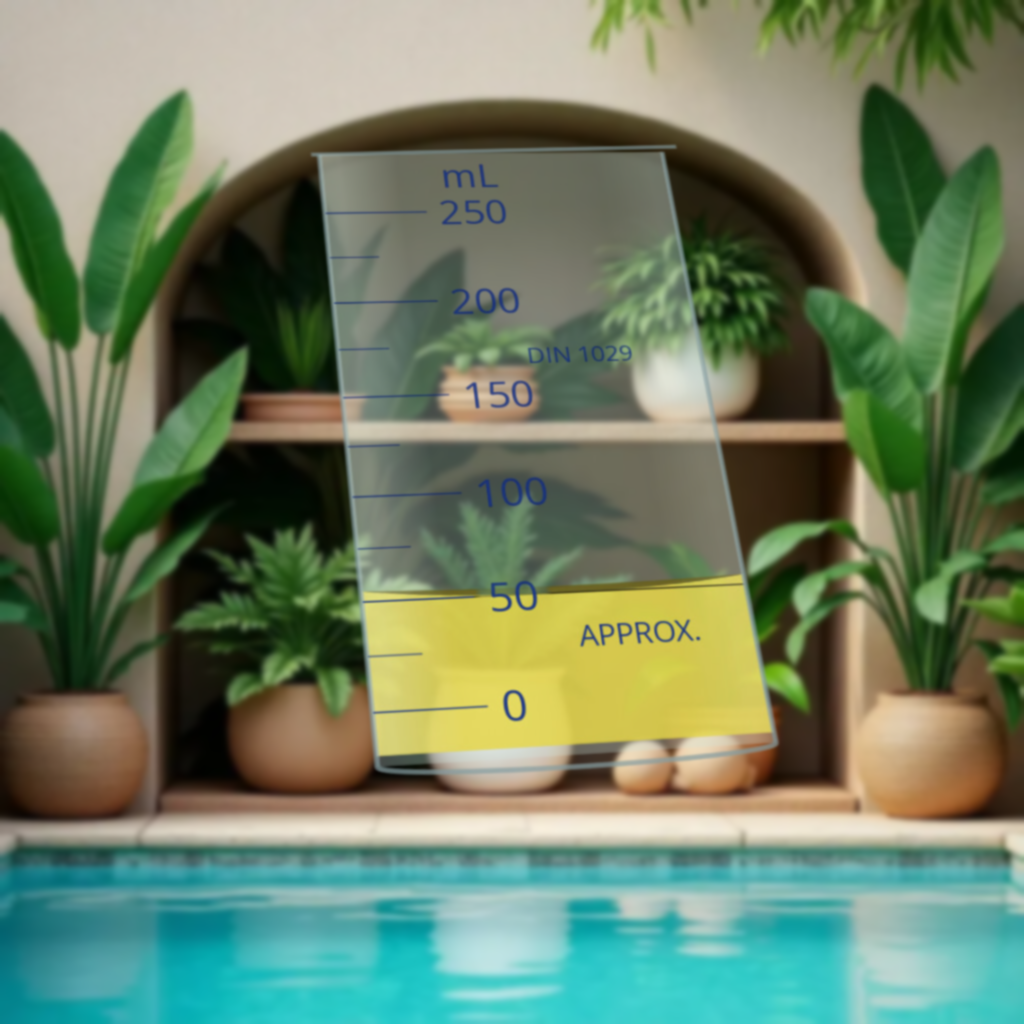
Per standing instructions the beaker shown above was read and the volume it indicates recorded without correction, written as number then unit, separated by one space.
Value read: 50 mL
